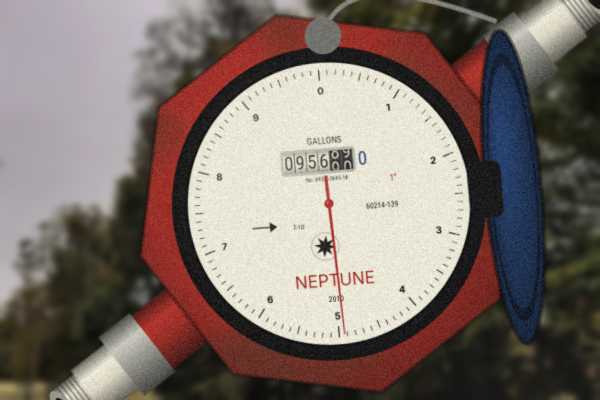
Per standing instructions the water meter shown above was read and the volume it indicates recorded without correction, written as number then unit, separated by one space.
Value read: 956894.9 gal
